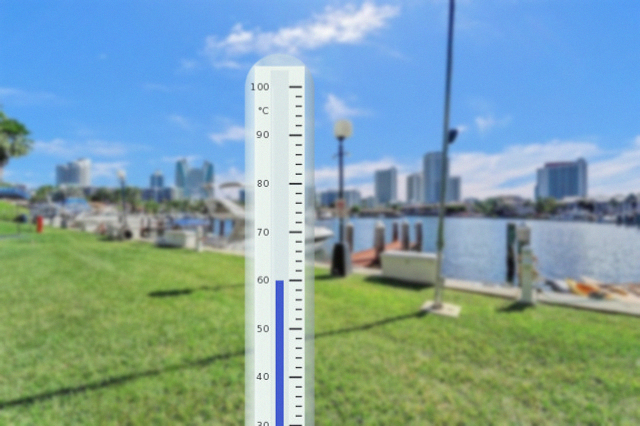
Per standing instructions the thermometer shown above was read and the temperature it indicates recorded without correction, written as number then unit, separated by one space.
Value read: 60 °C
